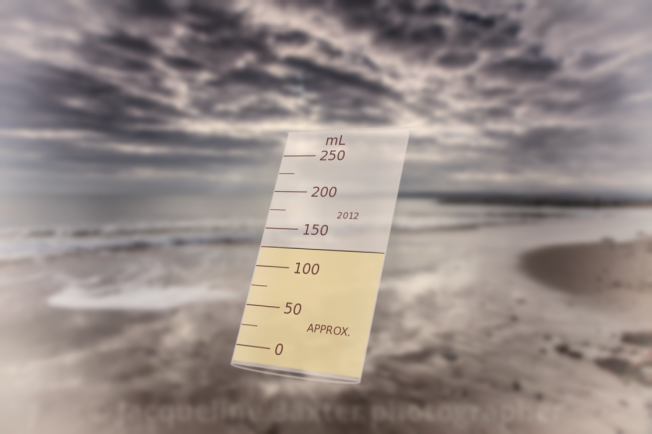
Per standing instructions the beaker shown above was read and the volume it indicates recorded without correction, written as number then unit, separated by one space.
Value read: 125 mL
